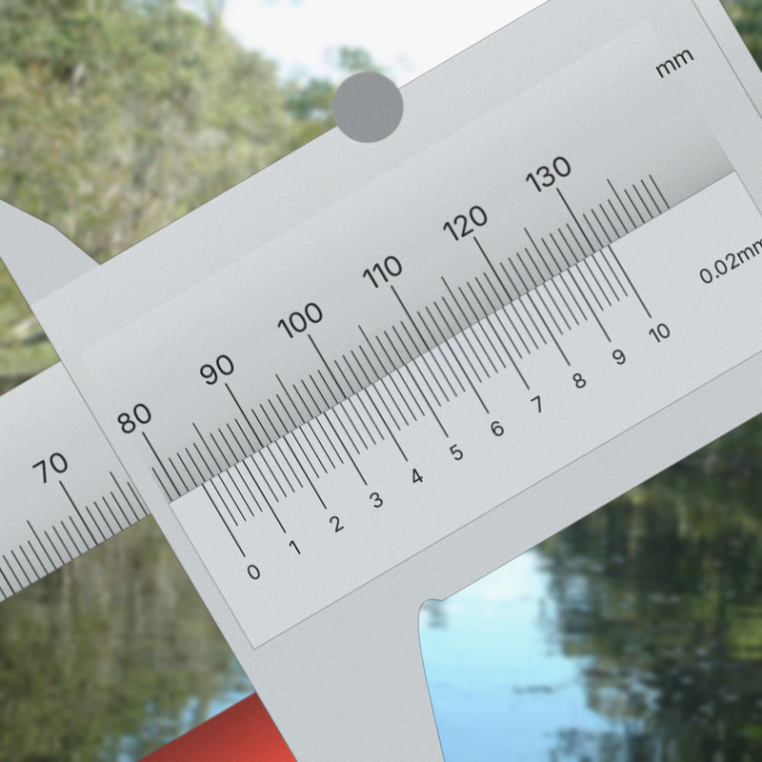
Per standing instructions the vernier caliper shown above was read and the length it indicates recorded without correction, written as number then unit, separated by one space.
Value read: 82.6 mm
